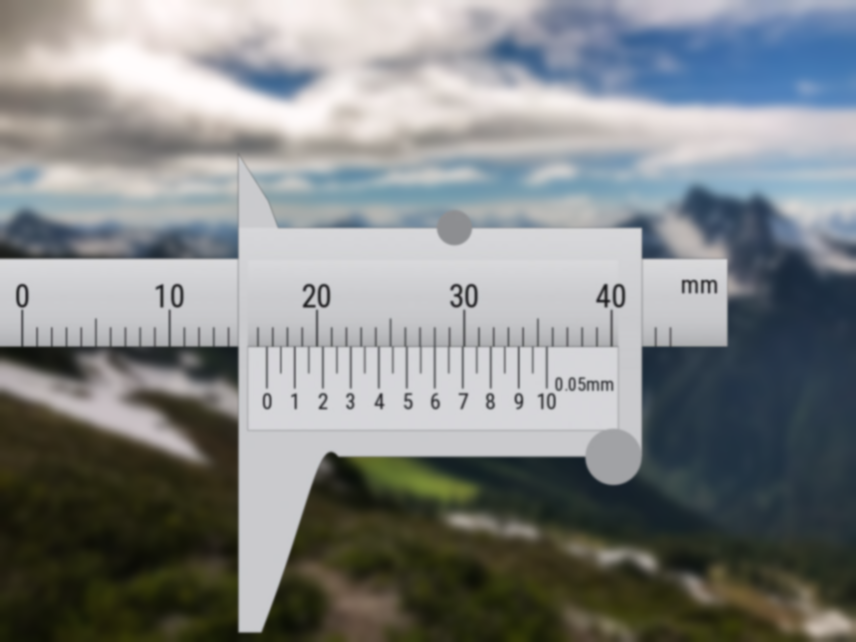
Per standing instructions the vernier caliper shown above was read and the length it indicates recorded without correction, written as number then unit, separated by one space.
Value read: 16.6 mm
